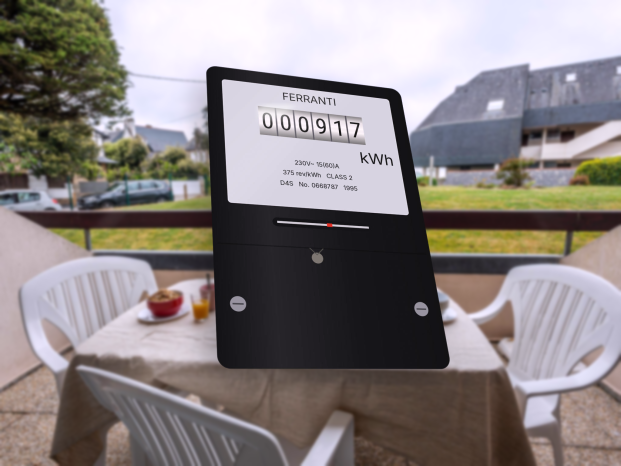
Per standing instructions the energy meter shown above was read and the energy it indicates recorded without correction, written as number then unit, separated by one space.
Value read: 917 kWh
